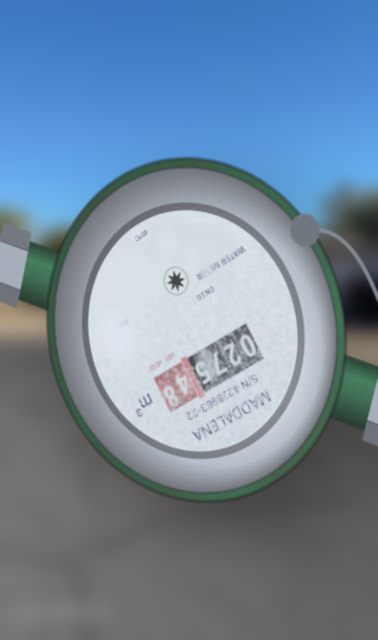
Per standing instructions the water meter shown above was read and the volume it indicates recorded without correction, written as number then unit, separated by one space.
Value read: 275.48 m³
